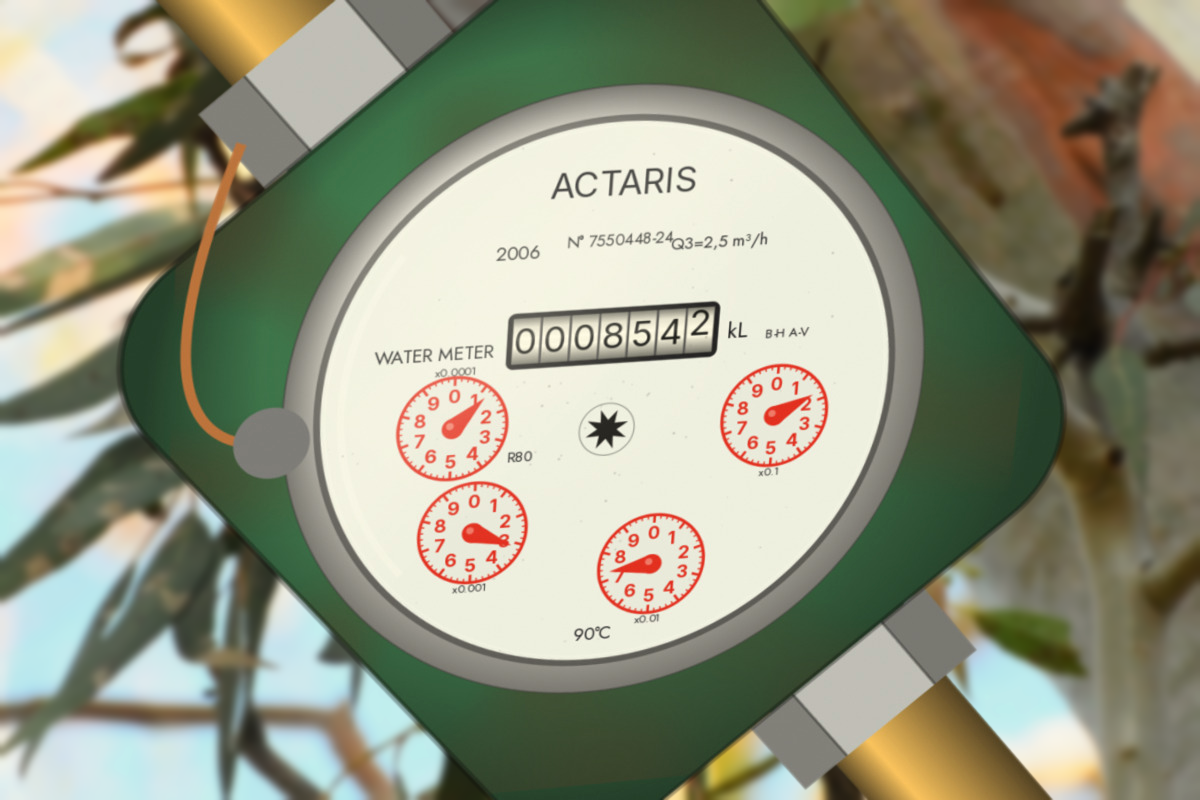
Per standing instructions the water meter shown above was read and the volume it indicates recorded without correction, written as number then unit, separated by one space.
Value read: 8542.1731 kL
